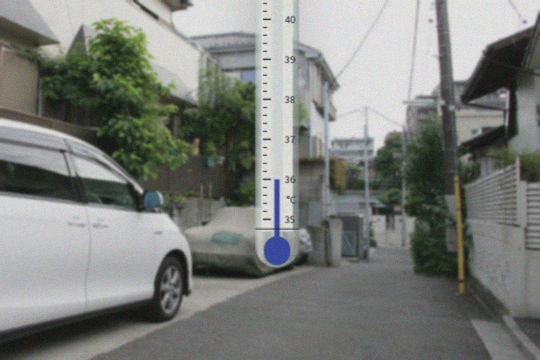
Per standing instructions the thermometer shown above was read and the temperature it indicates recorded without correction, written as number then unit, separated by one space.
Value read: 36 °C
